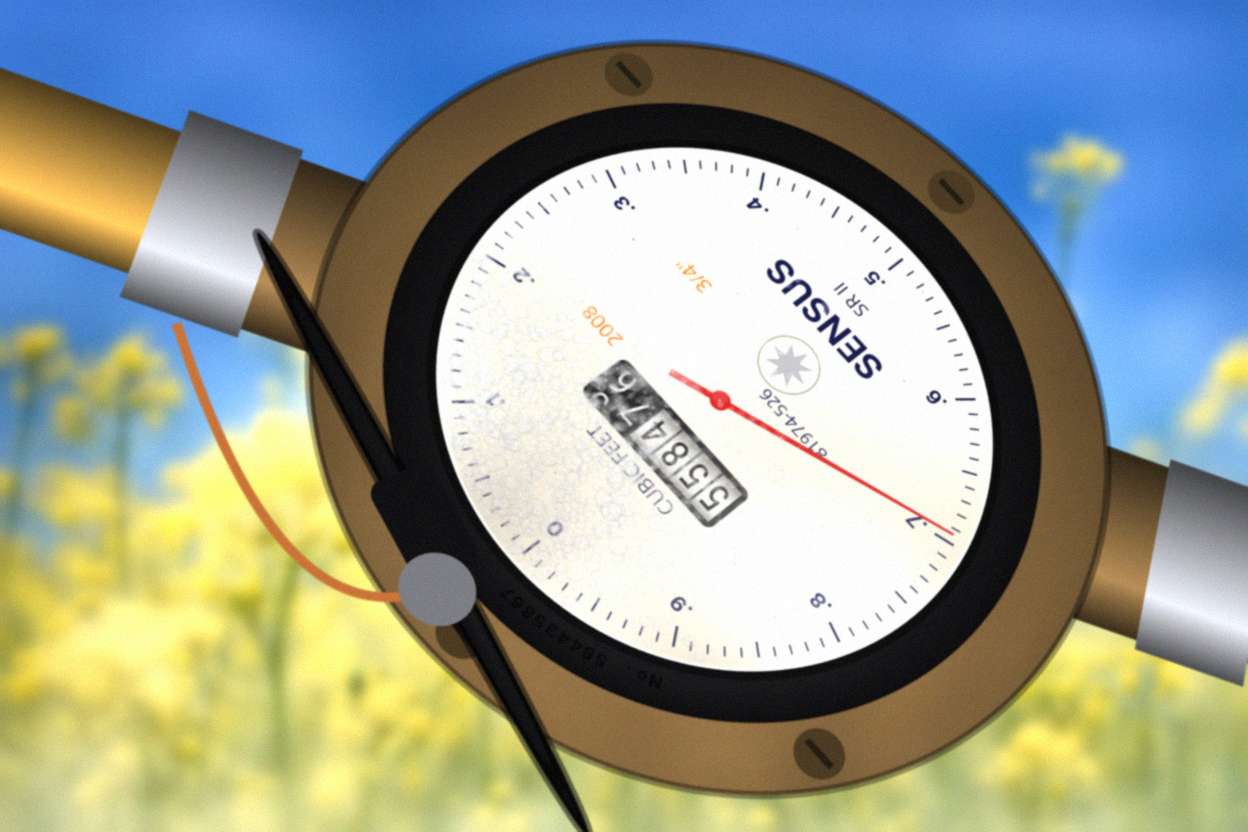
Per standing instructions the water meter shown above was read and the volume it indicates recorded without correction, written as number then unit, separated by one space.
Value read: 558475.69 ft³
